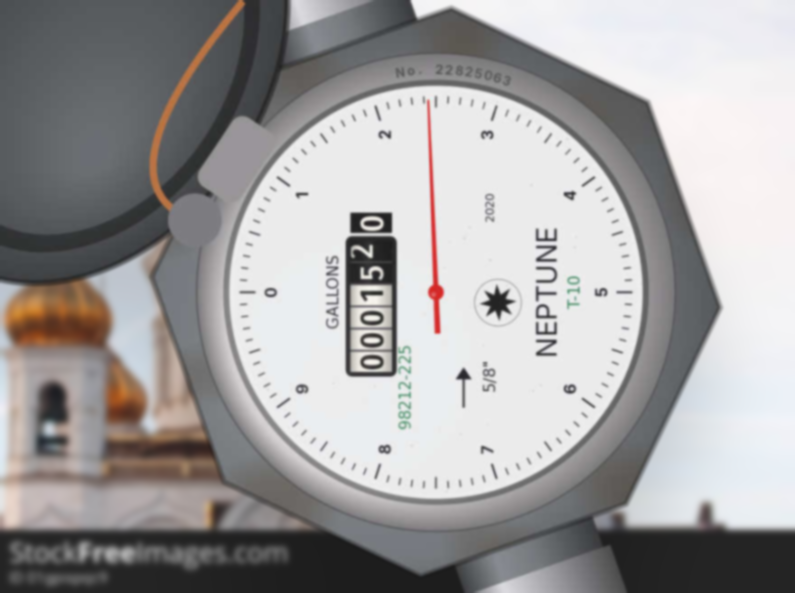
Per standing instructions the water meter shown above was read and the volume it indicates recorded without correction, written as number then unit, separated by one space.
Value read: 1522.4 gal
